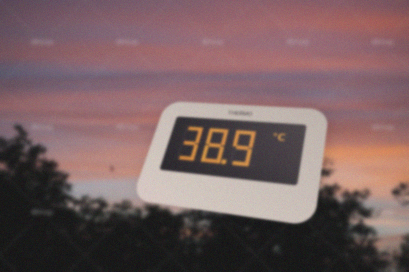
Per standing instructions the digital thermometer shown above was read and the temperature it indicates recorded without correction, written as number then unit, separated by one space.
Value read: 38.9 °C
